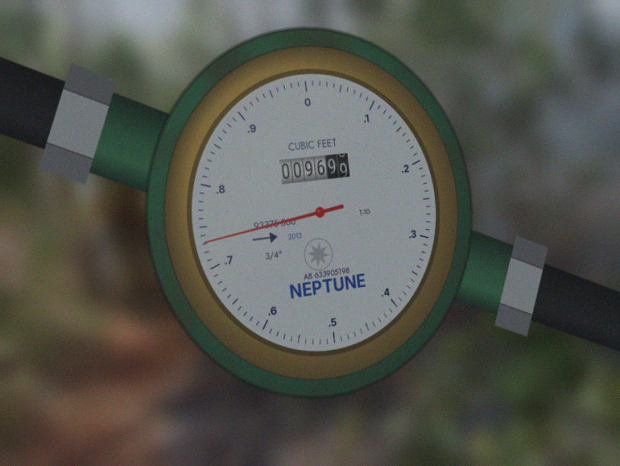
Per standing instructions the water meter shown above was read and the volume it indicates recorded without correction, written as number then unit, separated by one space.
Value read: 9698.73 ft³
